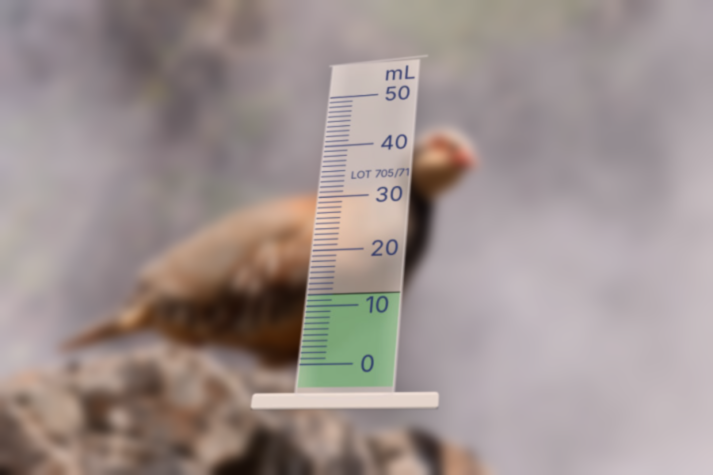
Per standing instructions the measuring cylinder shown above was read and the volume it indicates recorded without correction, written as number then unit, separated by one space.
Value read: 12 mL
